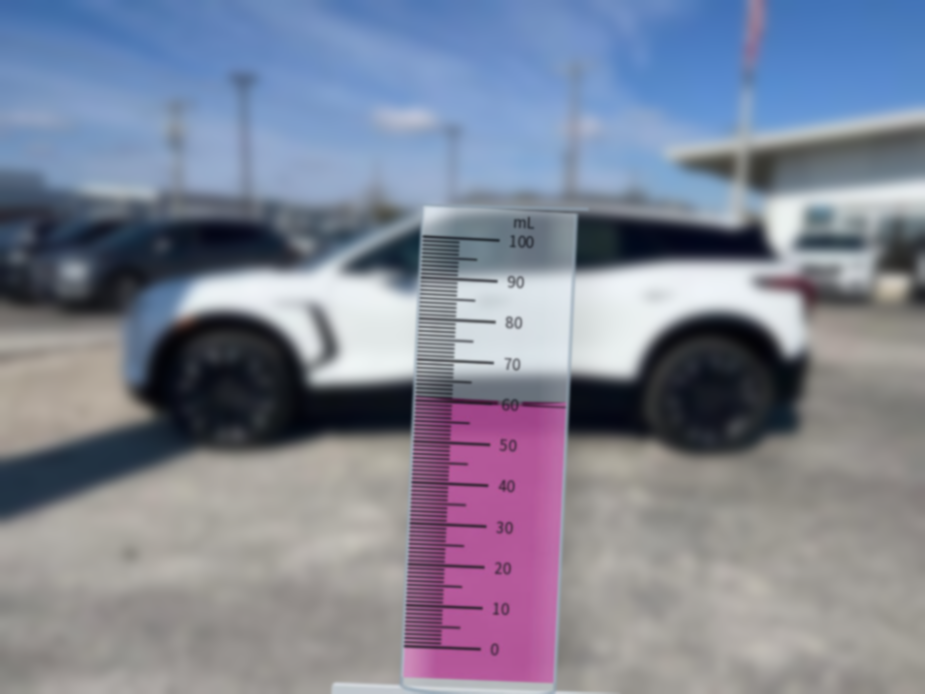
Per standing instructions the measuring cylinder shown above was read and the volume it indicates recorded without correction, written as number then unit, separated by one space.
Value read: 60 mL
